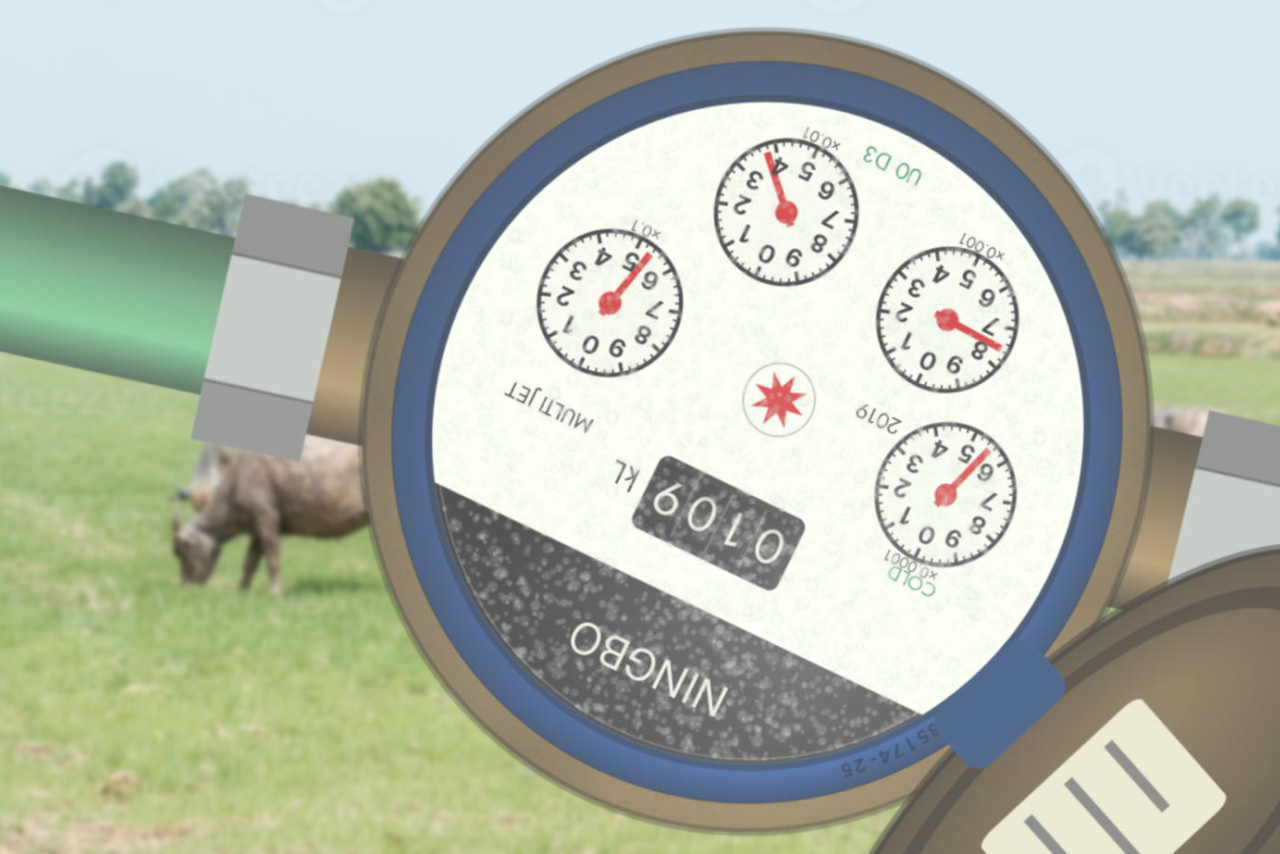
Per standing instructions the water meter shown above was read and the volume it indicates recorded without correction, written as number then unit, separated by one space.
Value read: 109.5375 kL
